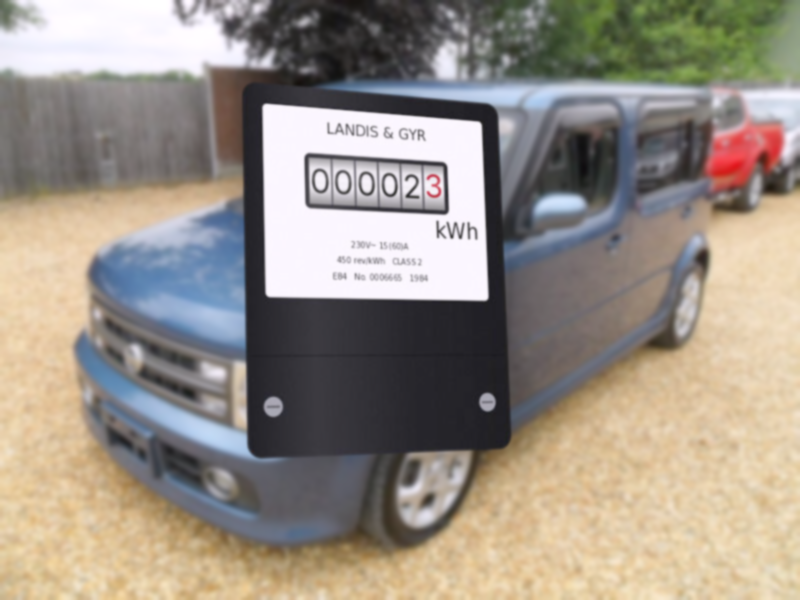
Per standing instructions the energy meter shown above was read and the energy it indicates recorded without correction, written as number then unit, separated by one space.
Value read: 2.3 kWh
